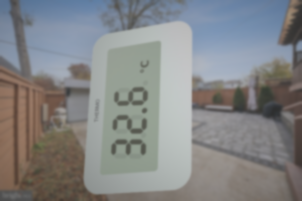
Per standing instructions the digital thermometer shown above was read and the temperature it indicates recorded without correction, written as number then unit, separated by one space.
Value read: 32.6 °C
